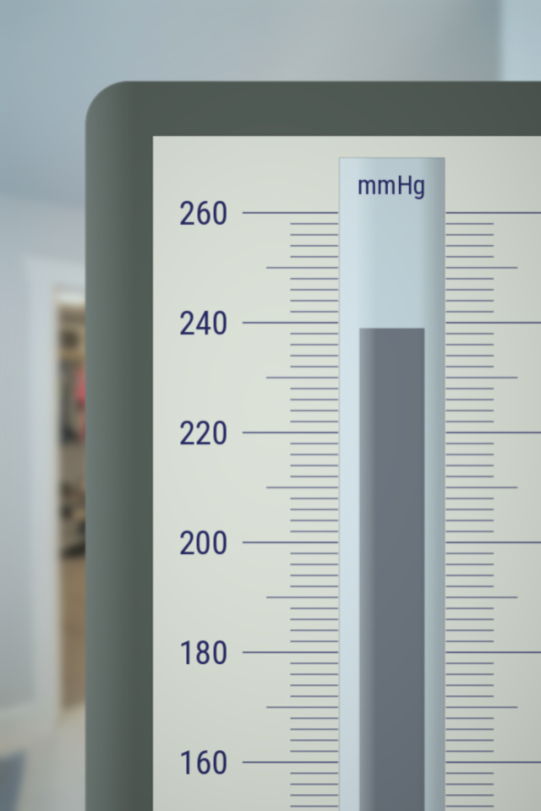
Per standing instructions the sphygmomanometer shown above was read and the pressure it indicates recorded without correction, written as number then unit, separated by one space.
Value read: 239 mmHg
